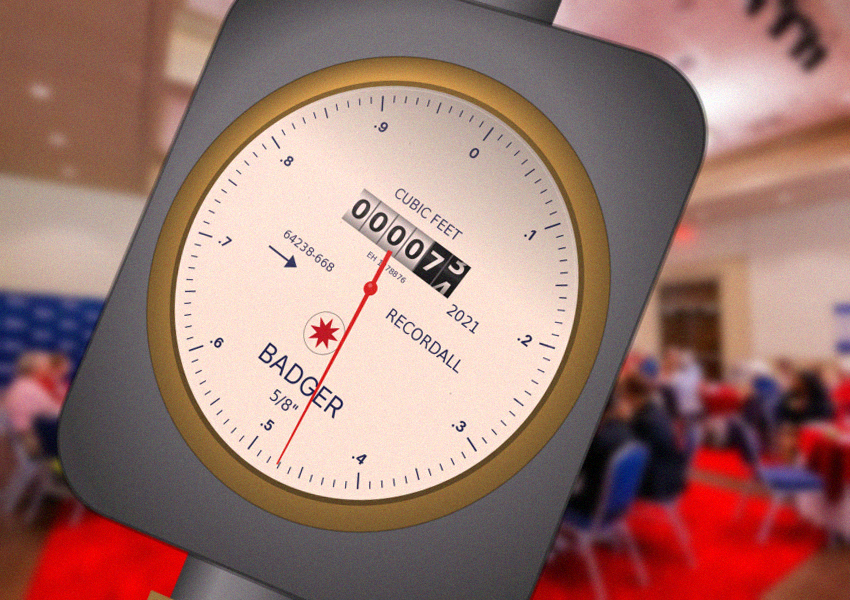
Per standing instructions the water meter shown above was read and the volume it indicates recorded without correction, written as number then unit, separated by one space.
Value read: 73.47 ft³
